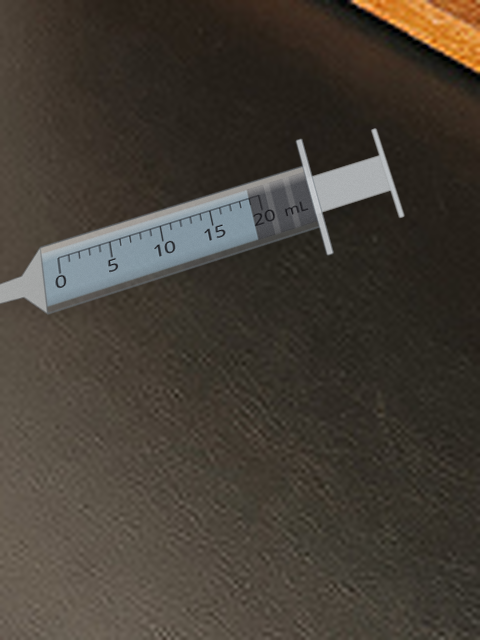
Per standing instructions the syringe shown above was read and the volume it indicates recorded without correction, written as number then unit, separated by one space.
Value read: 19 mL
